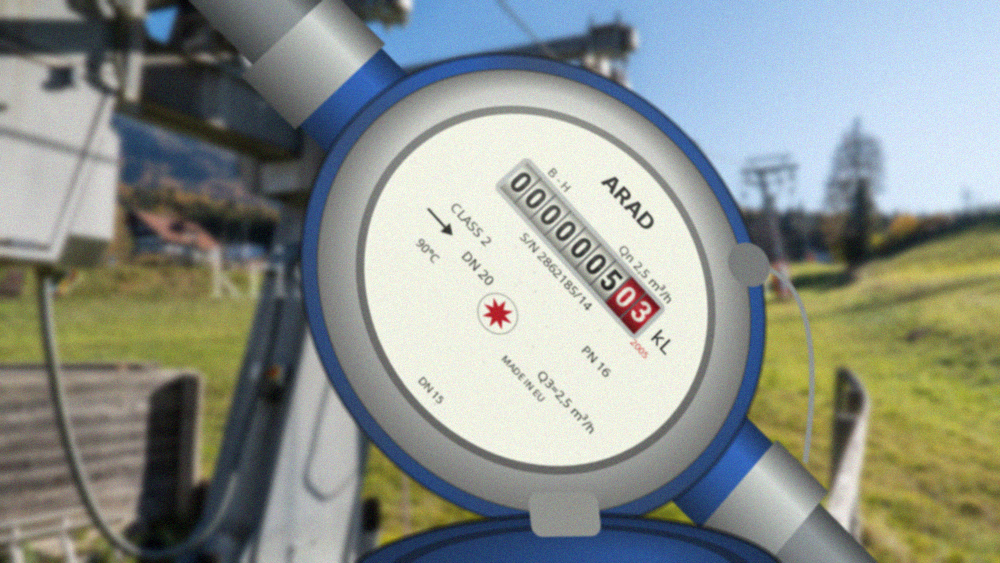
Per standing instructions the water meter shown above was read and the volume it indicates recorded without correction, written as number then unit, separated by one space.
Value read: 5.03 kL
